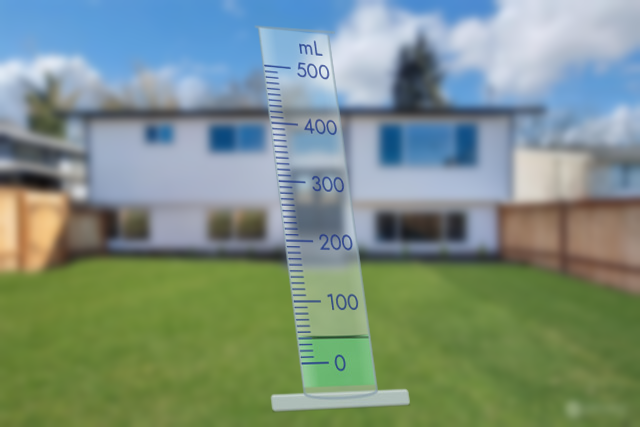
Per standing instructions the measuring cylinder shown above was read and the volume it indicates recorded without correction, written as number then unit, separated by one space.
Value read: 40 mL
